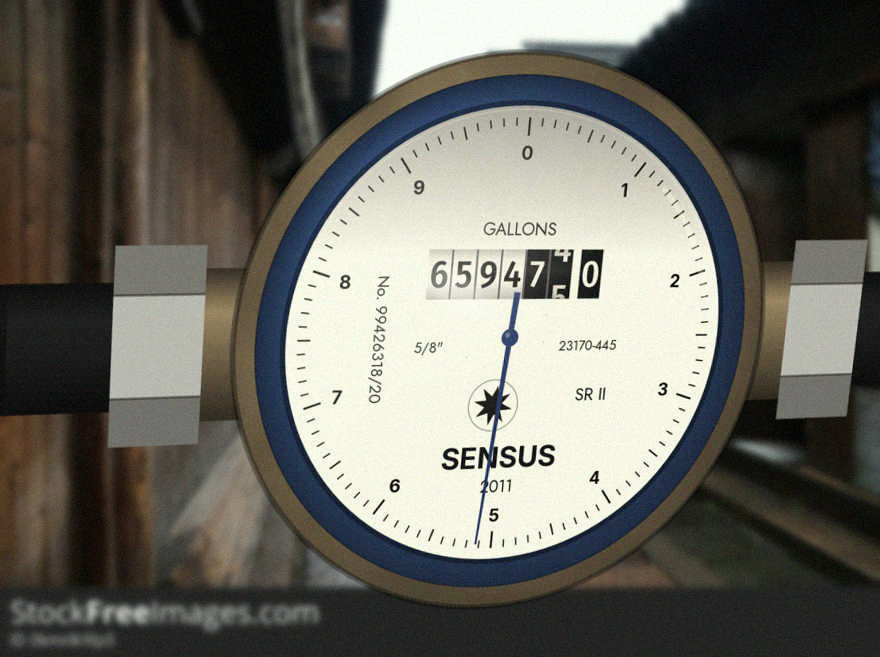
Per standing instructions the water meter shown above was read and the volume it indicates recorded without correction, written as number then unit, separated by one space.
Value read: 6594745.1 gal
